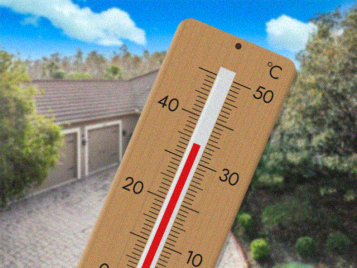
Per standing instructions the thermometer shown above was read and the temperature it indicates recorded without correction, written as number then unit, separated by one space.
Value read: 34 °C
